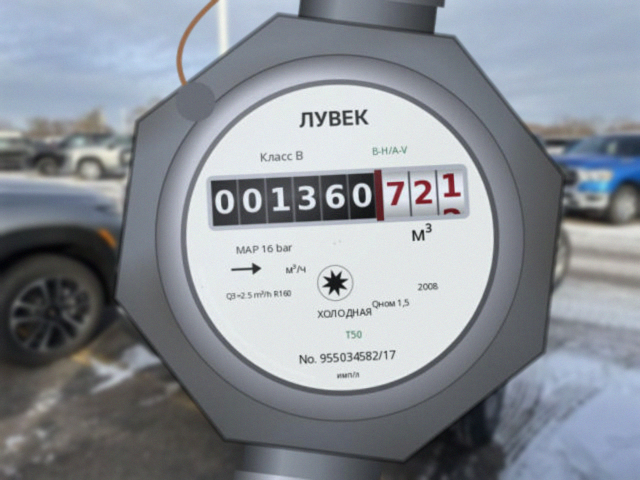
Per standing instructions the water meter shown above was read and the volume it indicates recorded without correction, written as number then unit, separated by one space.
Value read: 1360.721 m³
